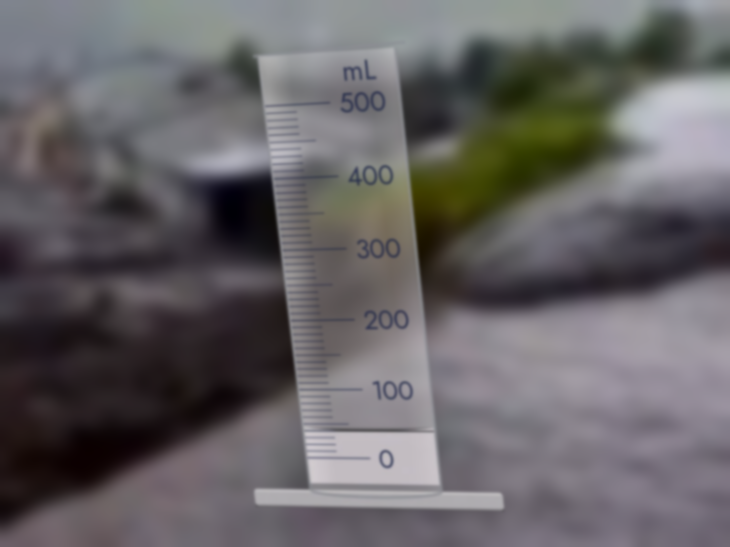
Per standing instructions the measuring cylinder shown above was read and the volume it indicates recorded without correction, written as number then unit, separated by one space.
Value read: 40 mL
